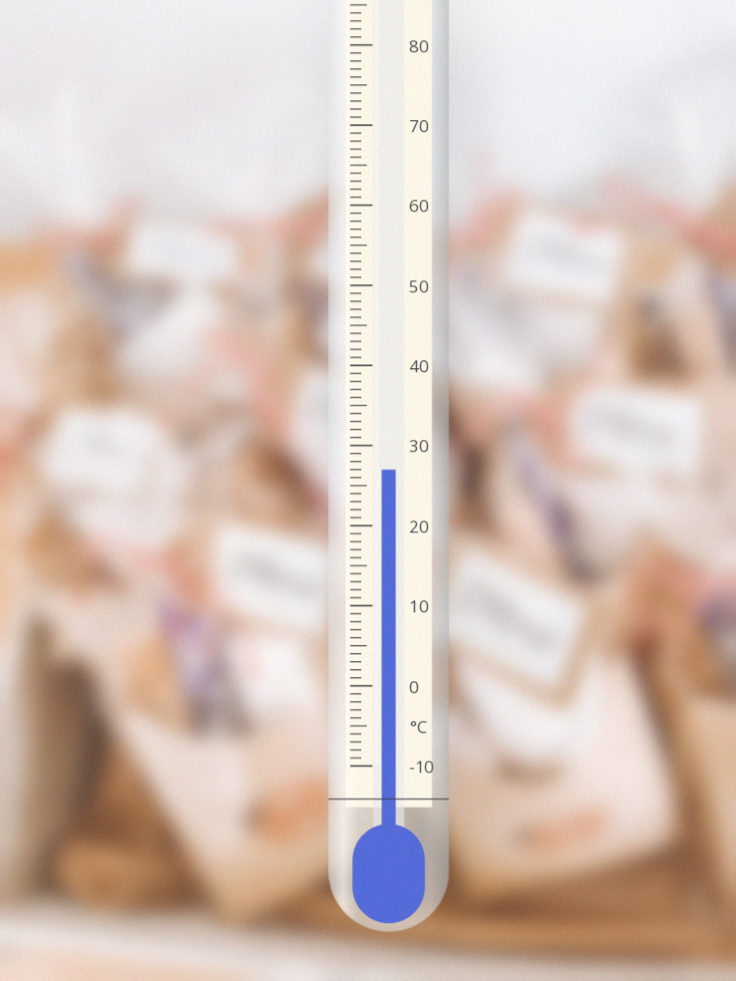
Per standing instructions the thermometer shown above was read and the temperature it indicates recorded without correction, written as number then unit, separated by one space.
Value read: 27 °C
